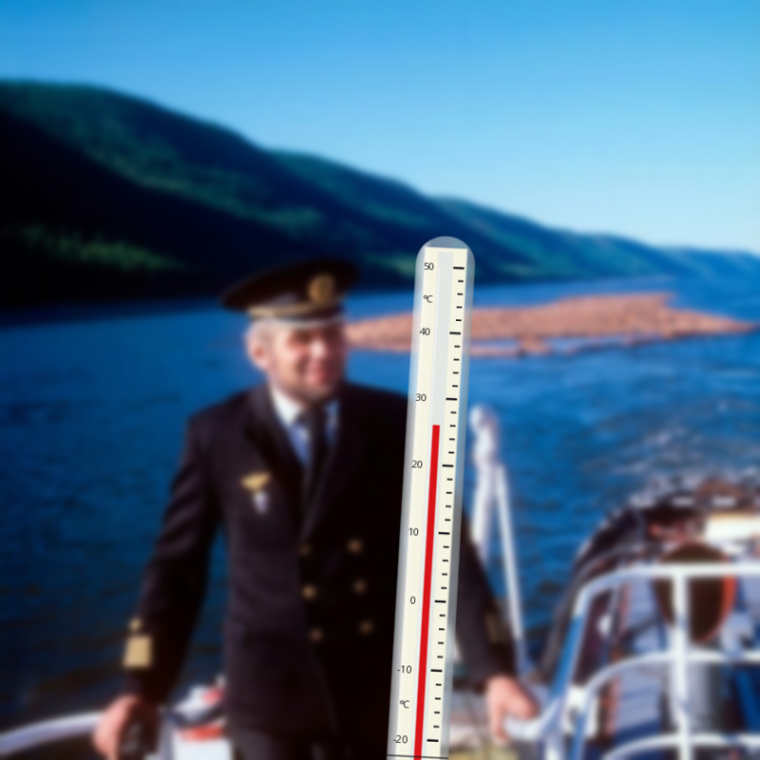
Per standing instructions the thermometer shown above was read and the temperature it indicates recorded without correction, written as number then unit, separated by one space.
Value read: 26 °C
